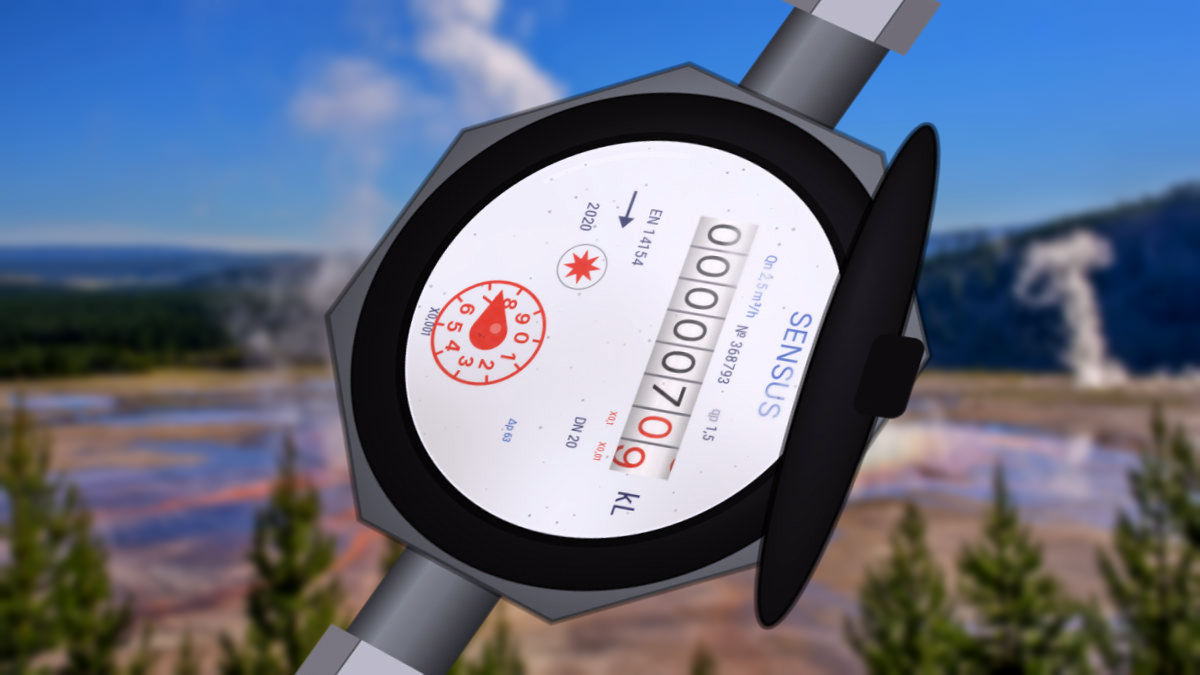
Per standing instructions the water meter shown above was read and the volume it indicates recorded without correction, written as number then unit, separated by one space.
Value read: 7.087 kL
